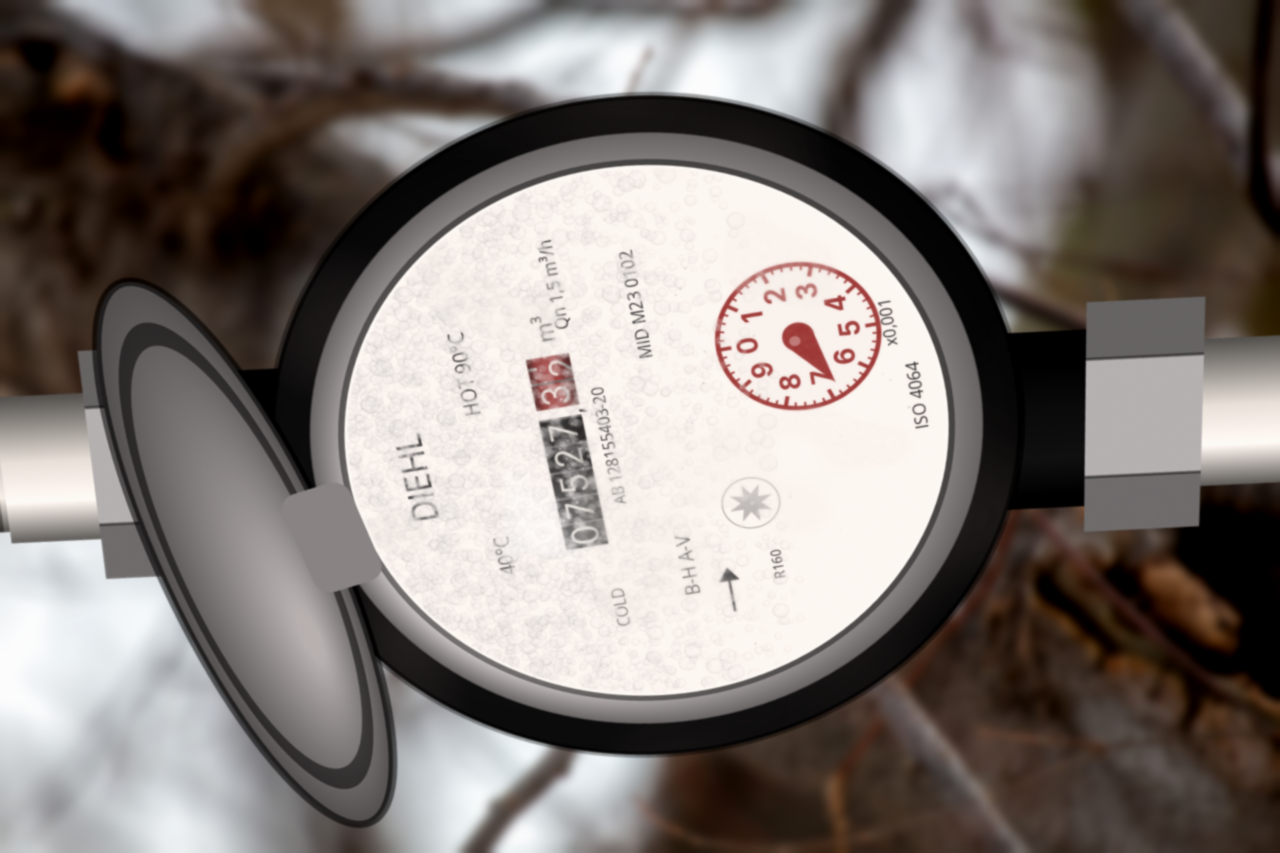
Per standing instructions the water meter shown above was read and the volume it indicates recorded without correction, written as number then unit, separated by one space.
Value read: 7527.316 m³
